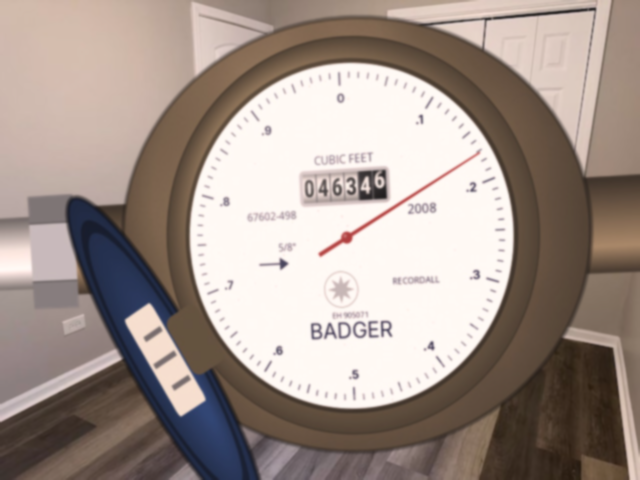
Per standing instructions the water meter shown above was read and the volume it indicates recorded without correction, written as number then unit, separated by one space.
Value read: 46346.17 ft³
